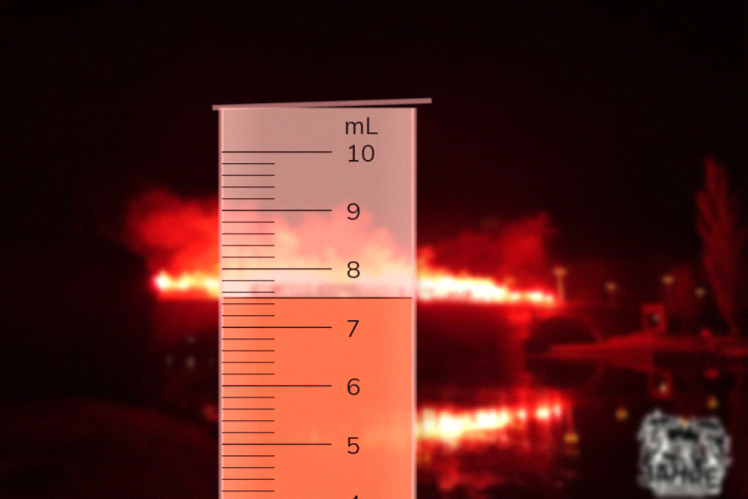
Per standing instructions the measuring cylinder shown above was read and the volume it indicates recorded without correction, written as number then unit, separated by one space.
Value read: 7.5 mL
